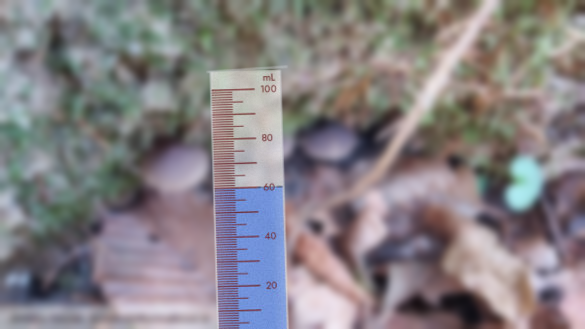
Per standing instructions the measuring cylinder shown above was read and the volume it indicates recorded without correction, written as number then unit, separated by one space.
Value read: 60 mL
